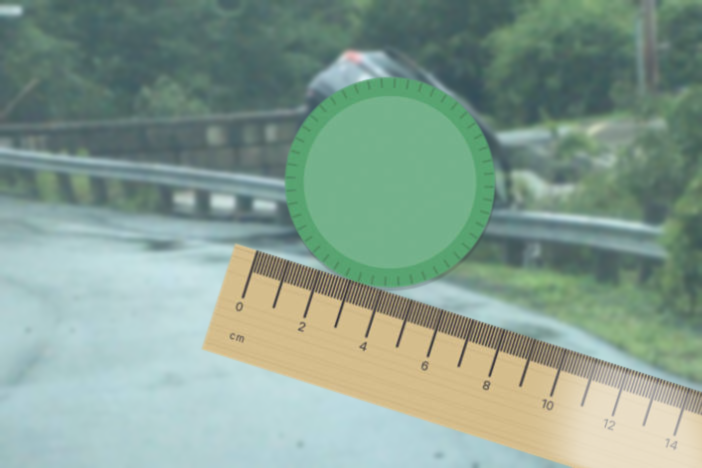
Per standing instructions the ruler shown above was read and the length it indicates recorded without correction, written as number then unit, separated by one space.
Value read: 6.5 cm
